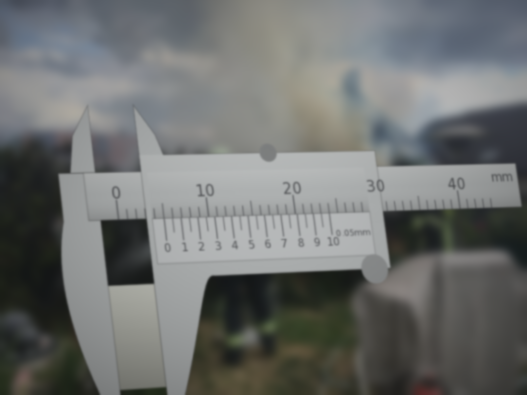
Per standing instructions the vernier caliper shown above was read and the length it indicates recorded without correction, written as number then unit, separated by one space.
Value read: 5.0 mm
